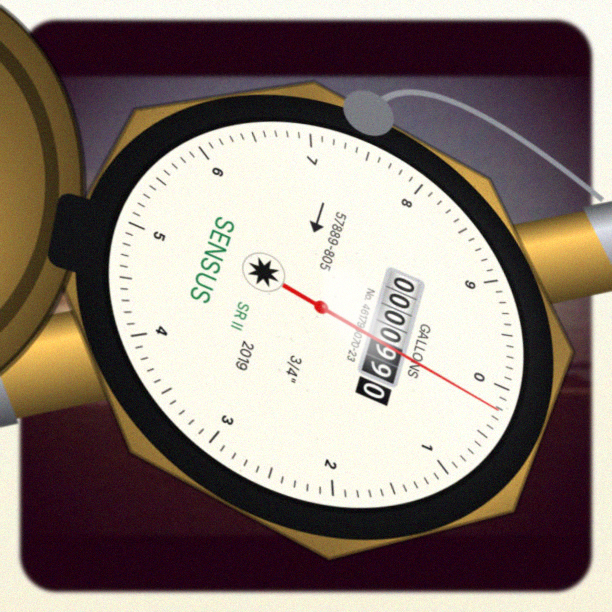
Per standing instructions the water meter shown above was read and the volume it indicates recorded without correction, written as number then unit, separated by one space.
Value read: 990.2 gal
